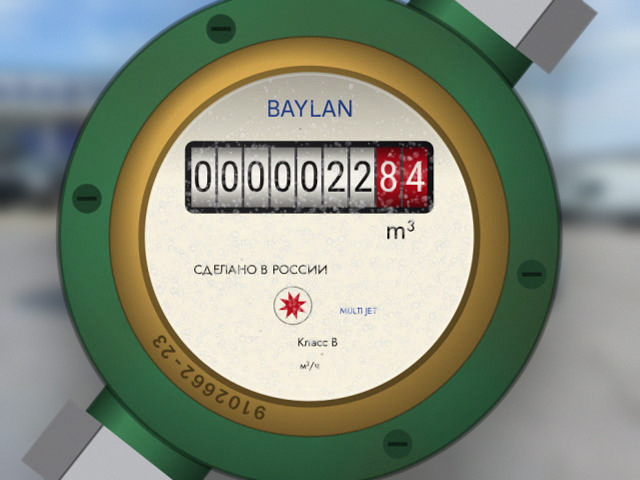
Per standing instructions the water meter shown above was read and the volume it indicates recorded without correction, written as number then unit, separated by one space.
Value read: 22.84 m³
